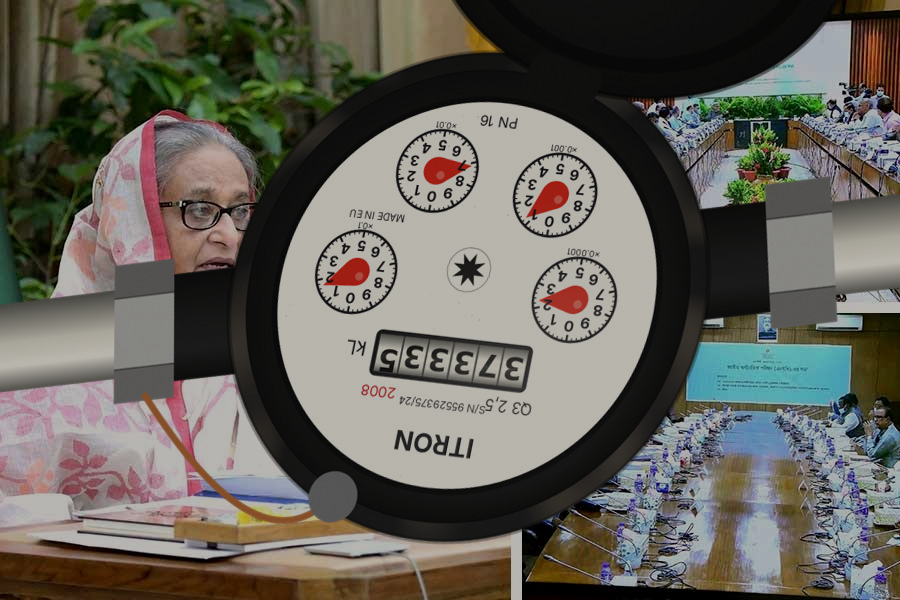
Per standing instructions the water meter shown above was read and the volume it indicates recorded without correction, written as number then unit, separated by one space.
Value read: 373335.1712 kL
